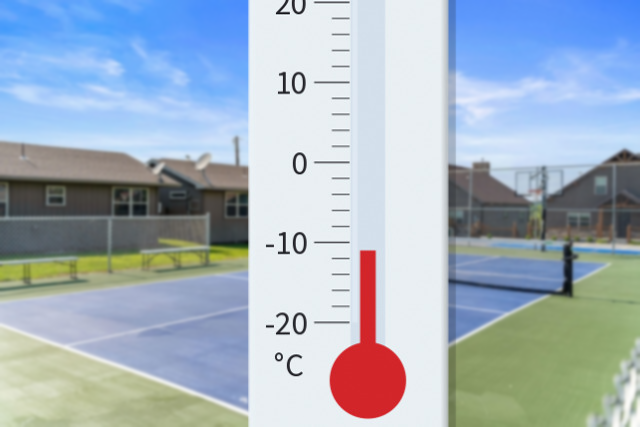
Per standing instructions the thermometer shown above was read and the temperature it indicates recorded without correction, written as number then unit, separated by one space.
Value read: -11 °C
